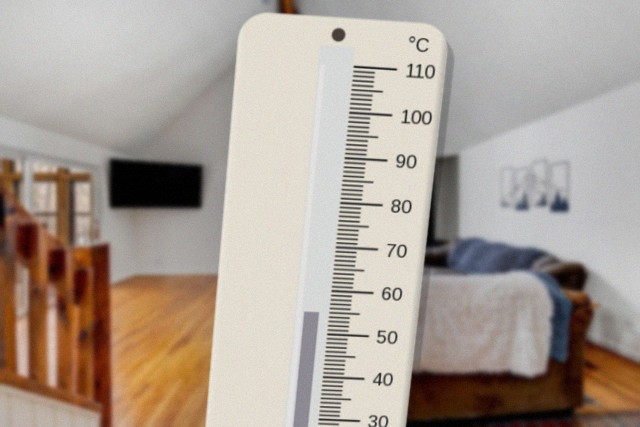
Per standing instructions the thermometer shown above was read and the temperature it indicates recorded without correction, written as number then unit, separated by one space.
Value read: 55 °C
